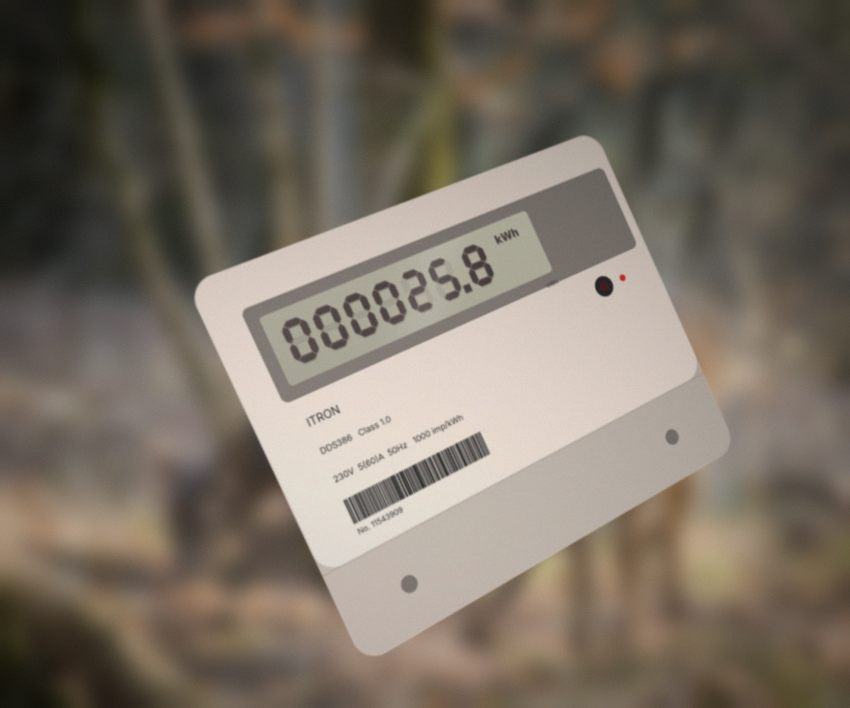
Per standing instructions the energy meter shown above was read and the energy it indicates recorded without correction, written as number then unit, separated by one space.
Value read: 25.8 kWh
